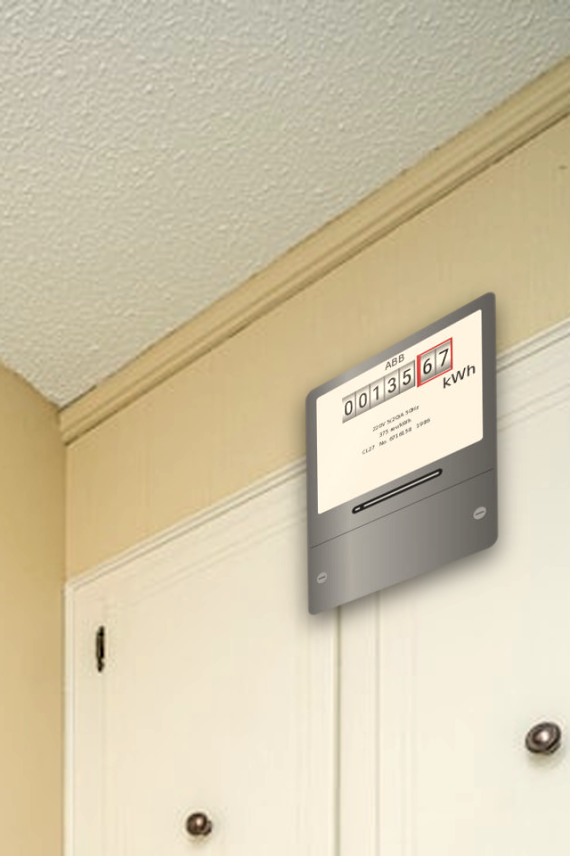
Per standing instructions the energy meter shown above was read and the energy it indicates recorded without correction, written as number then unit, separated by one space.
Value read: 135.67 kWh
